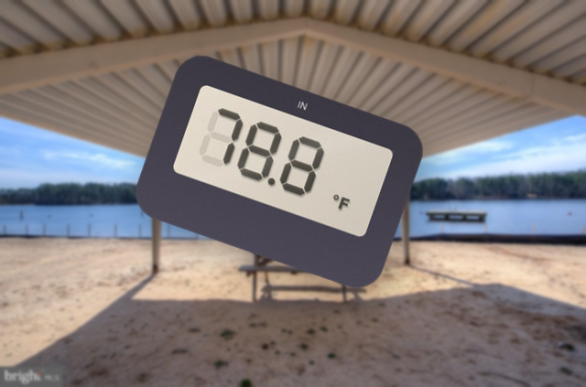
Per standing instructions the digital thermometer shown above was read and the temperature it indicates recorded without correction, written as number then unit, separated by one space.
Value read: 78.8 °F
